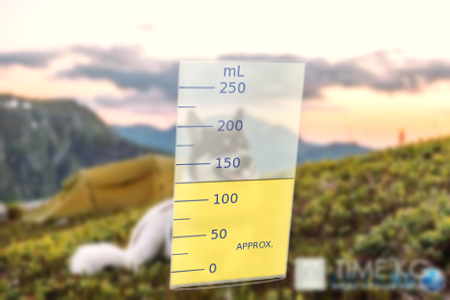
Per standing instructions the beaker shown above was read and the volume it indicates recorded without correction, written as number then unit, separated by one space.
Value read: 125 mL
